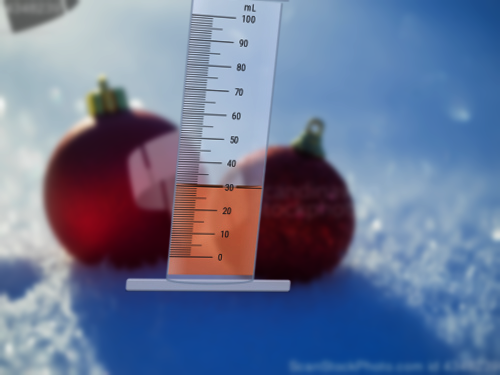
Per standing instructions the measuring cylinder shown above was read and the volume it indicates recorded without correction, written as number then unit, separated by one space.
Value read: 30 mL
